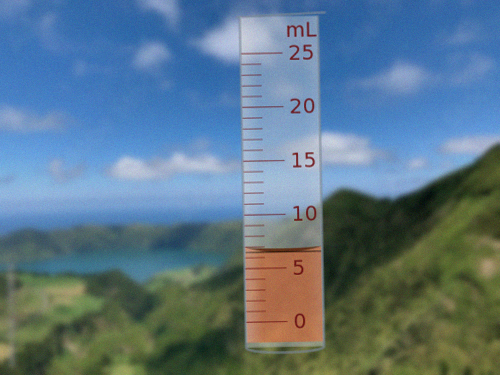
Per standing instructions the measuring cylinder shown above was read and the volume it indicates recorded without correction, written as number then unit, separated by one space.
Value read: 6.5 mL
